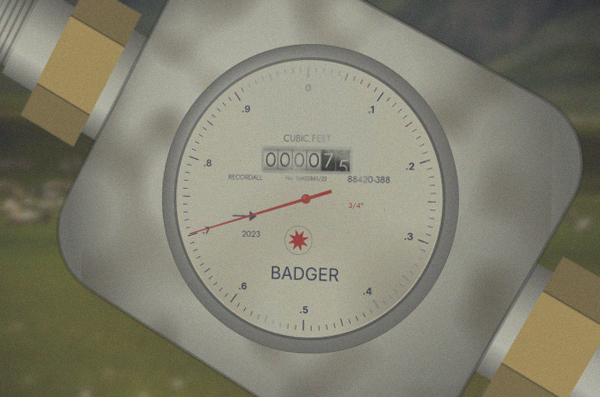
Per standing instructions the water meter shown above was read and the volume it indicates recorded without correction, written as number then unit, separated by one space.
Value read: 74.70 ft³
